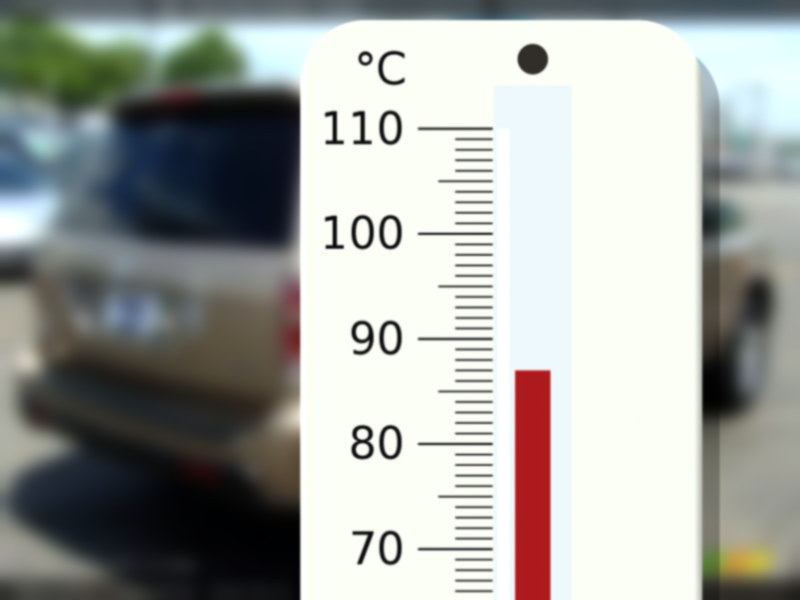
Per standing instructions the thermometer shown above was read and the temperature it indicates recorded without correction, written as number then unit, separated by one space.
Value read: 87 °C
